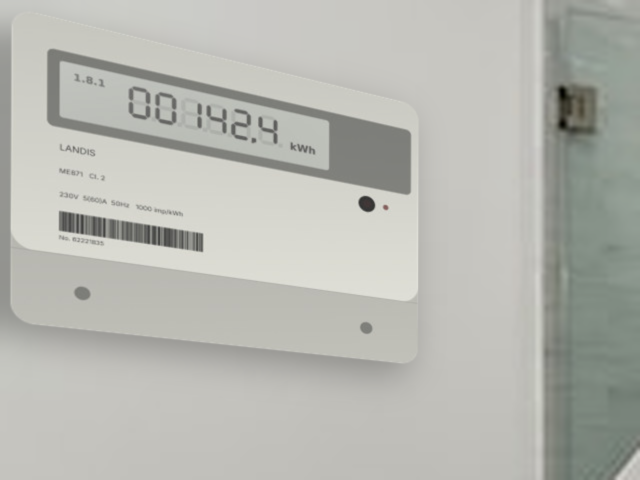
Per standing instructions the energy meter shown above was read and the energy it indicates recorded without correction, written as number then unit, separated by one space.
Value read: 142.4 kWh
